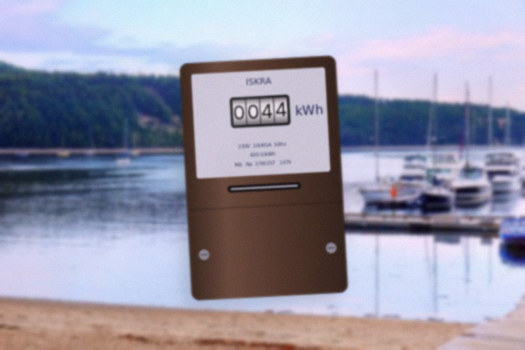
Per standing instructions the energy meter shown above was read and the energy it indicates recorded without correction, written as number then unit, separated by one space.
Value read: 44 kWh
